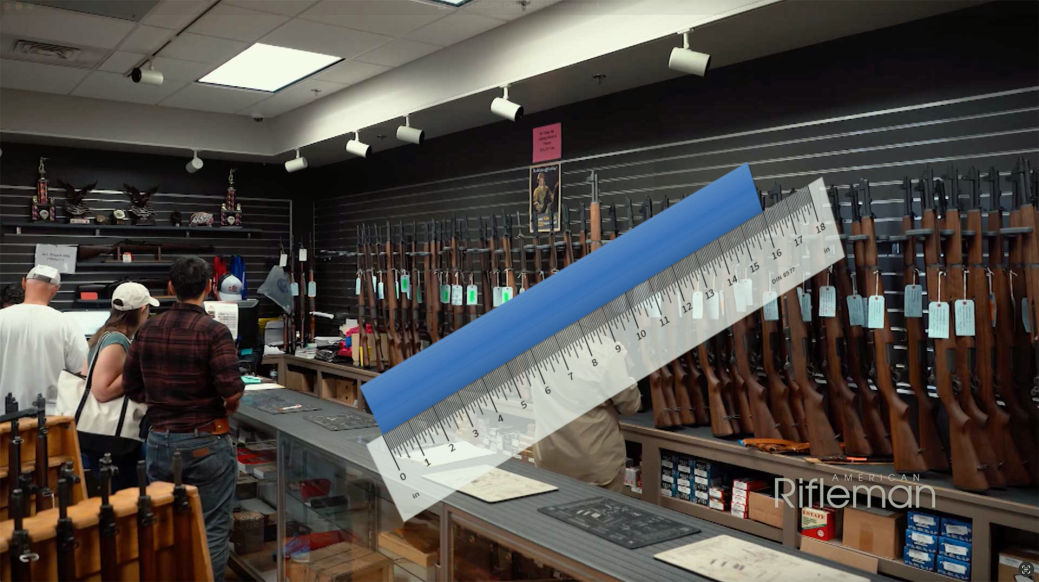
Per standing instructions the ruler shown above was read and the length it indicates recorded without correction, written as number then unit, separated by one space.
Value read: 16 in
